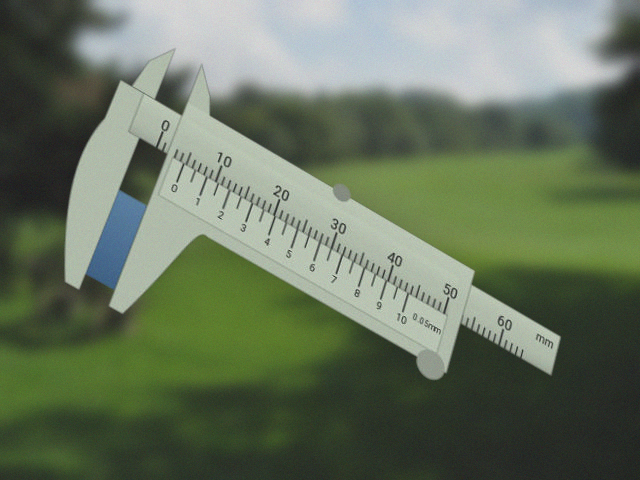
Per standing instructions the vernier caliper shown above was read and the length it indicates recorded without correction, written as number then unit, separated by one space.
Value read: 4.6 mm
